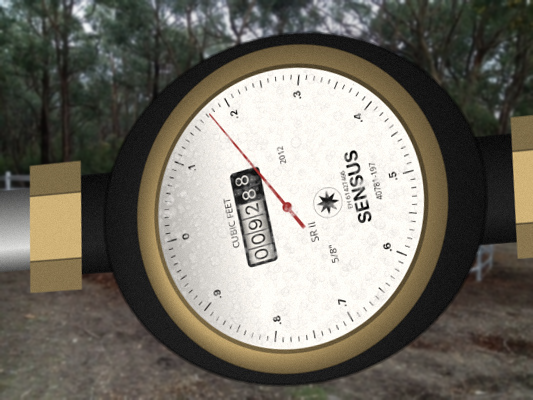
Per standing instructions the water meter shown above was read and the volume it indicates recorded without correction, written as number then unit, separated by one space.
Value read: 9288.17 ft³
